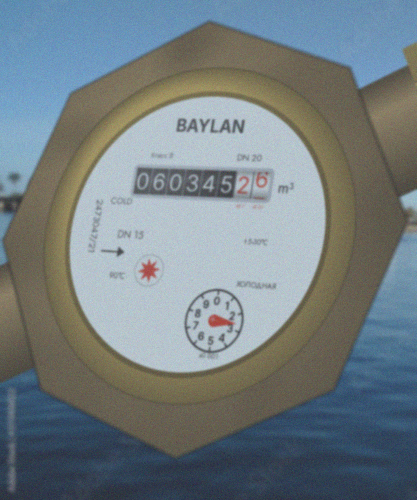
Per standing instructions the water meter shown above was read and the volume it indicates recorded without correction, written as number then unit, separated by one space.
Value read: 60345.262 m³
